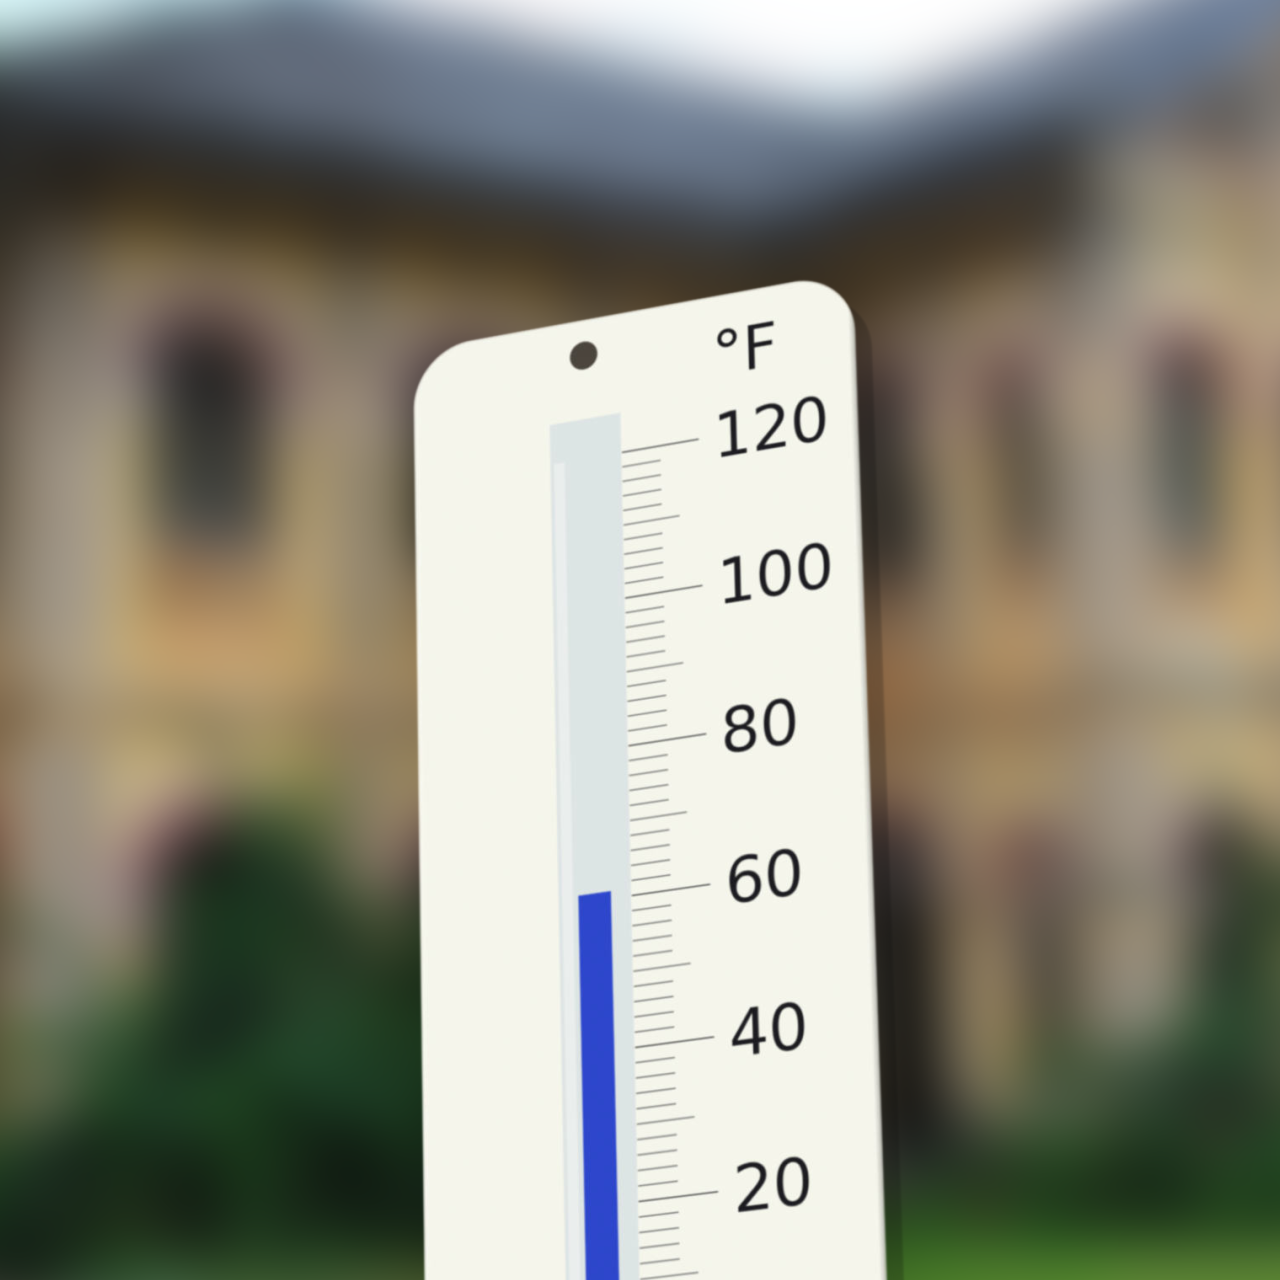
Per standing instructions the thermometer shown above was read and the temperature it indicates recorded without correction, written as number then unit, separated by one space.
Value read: 61 °F
